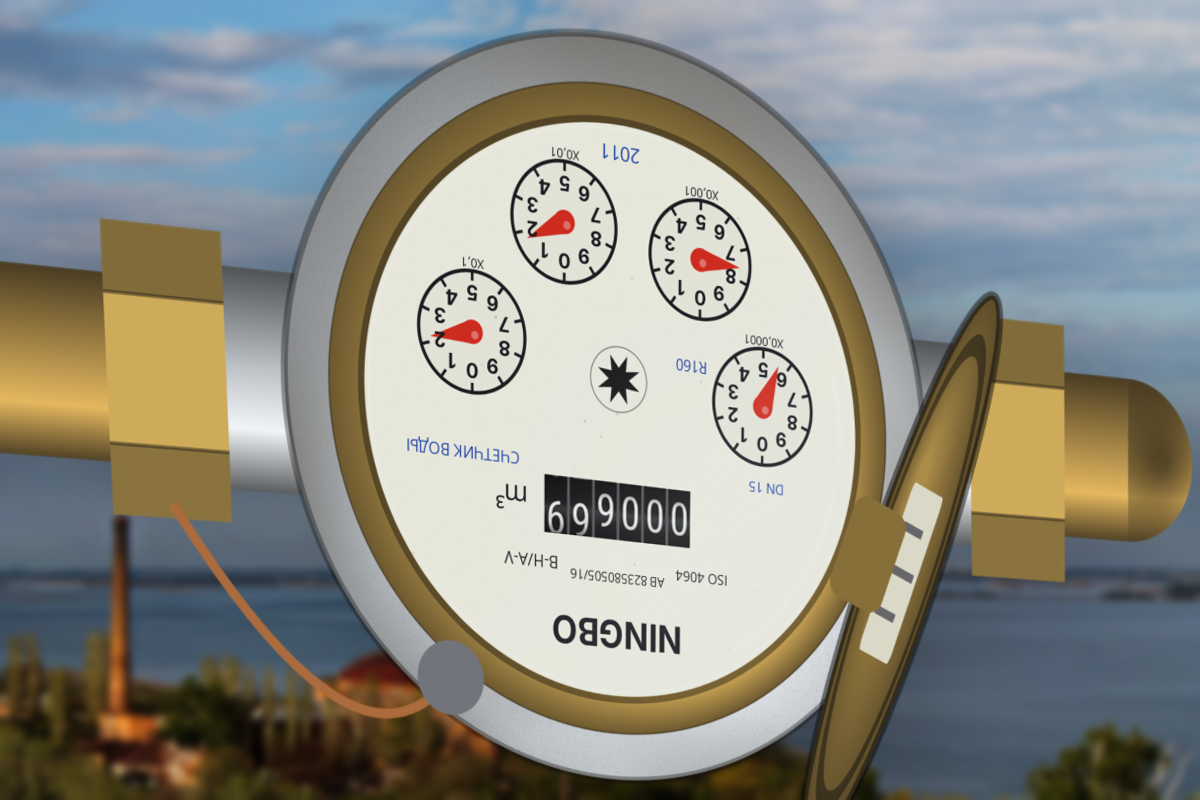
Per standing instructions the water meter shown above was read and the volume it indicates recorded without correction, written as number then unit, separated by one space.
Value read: 669.2175 m³
